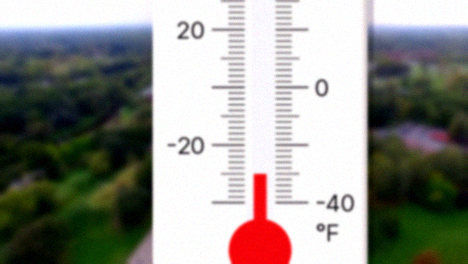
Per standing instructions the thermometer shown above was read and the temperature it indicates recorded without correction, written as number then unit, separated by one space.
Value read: -30 °F
